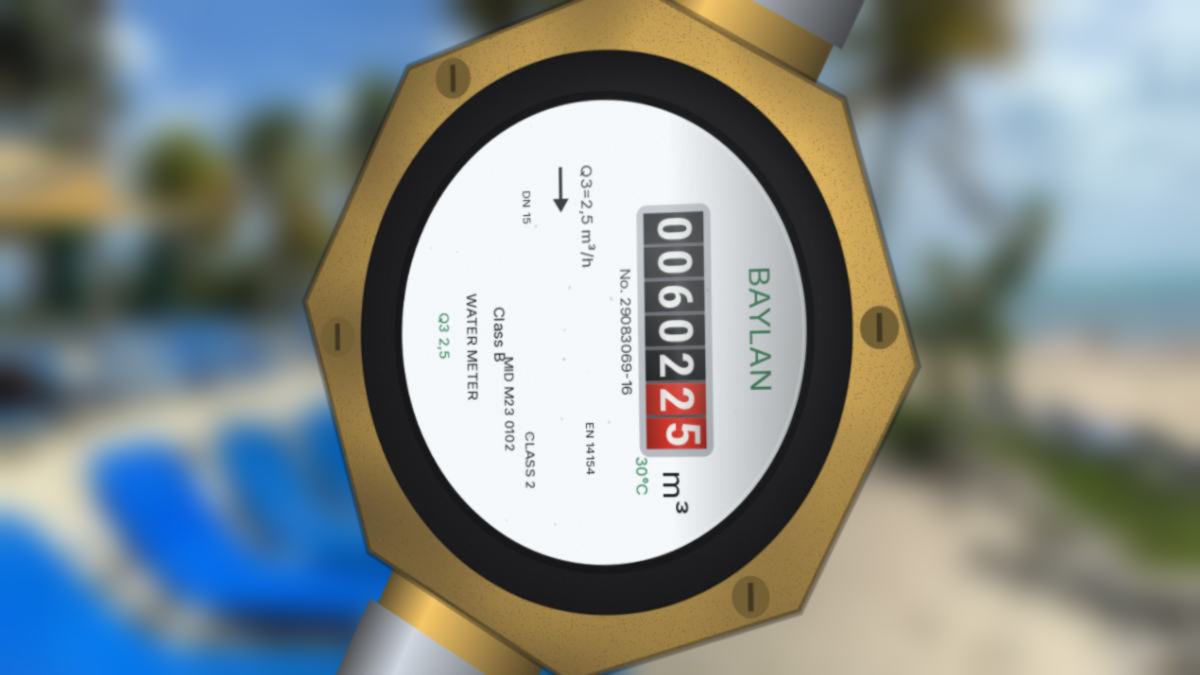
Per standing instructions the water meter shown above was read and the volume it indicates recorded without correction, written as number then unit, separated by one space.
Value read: 602.25 m³
